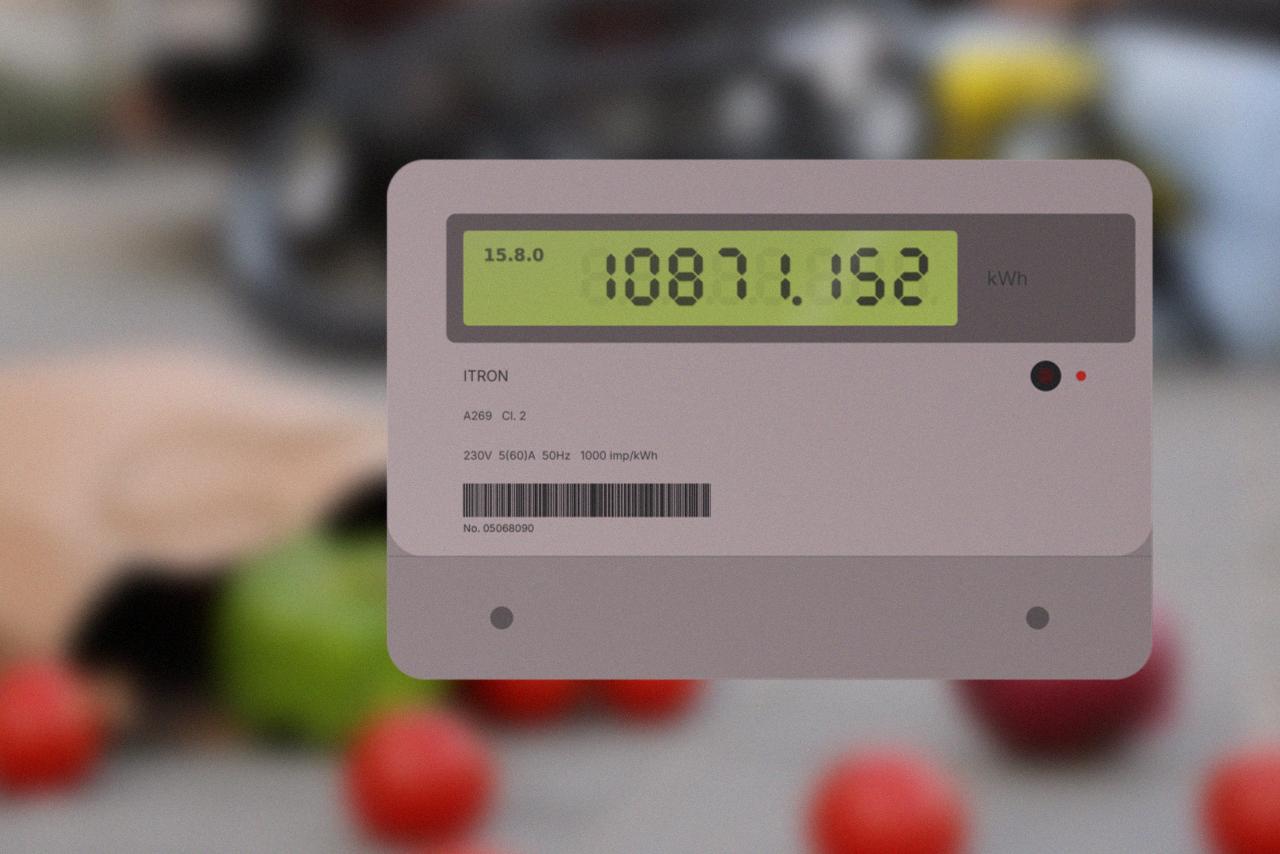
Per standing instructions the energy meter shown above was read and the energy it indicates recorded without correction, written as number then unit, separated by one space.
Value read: 10871.152 kWh
